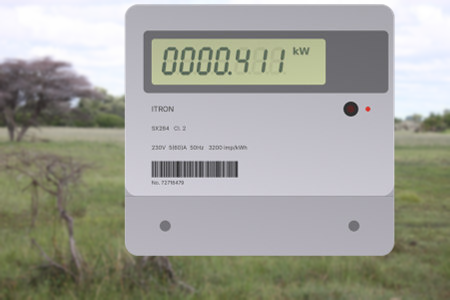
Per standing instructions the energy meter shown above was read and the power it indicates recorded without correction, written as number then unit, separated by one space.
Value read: 0.411 kW
